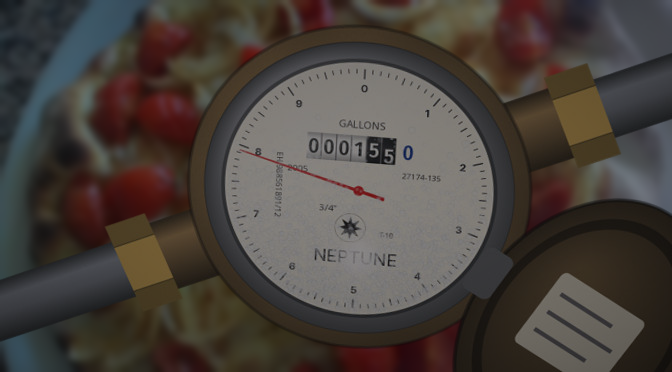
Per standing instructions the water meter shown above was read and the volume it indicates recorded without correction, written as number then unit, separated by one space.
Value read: 1547.9 gal
